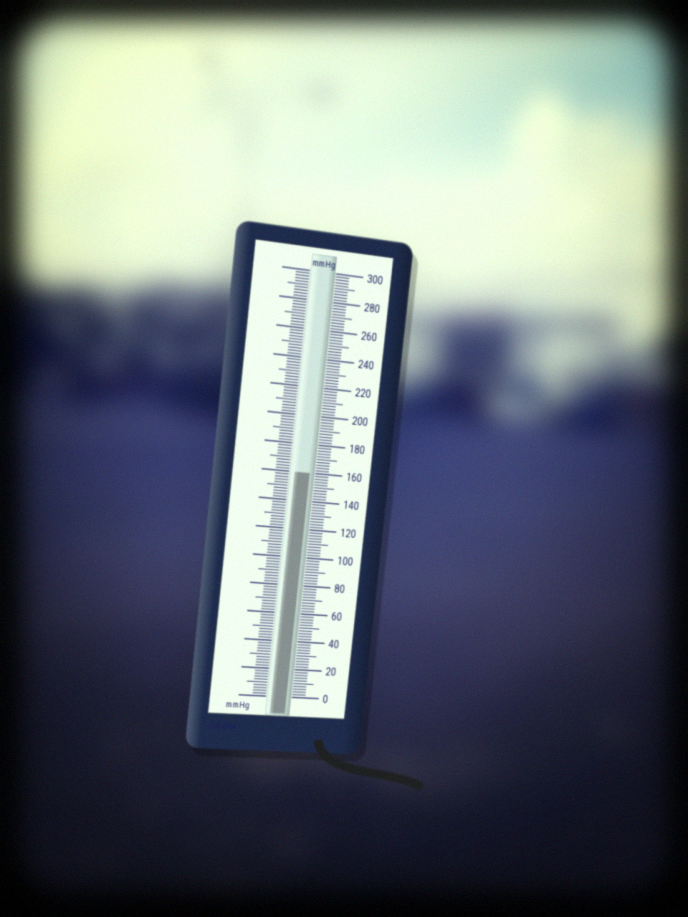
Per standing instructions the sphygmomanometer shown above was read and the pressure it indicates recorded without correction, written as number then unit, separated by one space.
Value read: 160 mmHg
